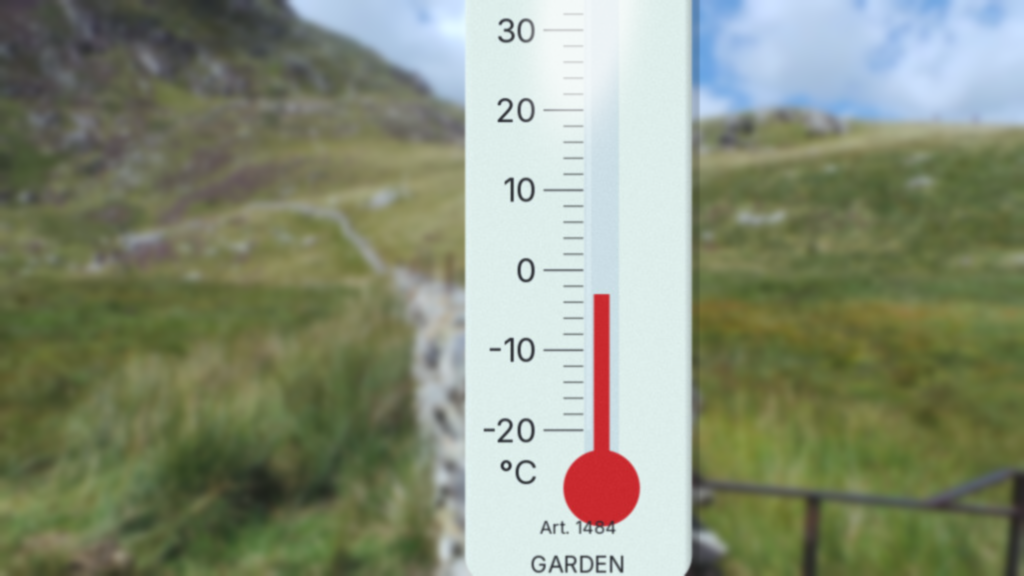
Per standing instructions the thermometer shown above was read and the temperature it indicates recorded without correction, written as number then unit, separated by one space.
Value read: -3 °C
